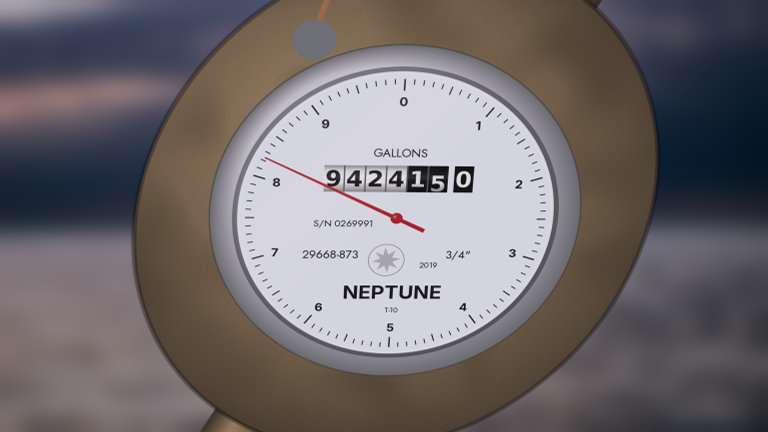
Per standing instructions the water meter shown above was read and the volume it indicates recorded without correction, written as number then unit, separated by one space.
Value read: 9424148.2 gal
